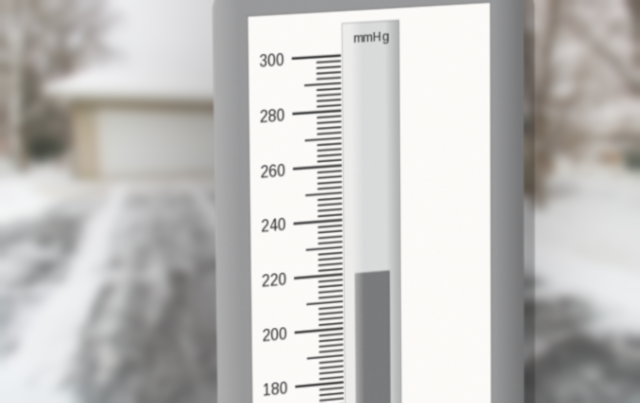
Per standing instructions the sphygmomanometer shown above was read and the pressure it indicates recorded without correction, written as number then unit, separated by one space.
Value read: 220 mmHg
